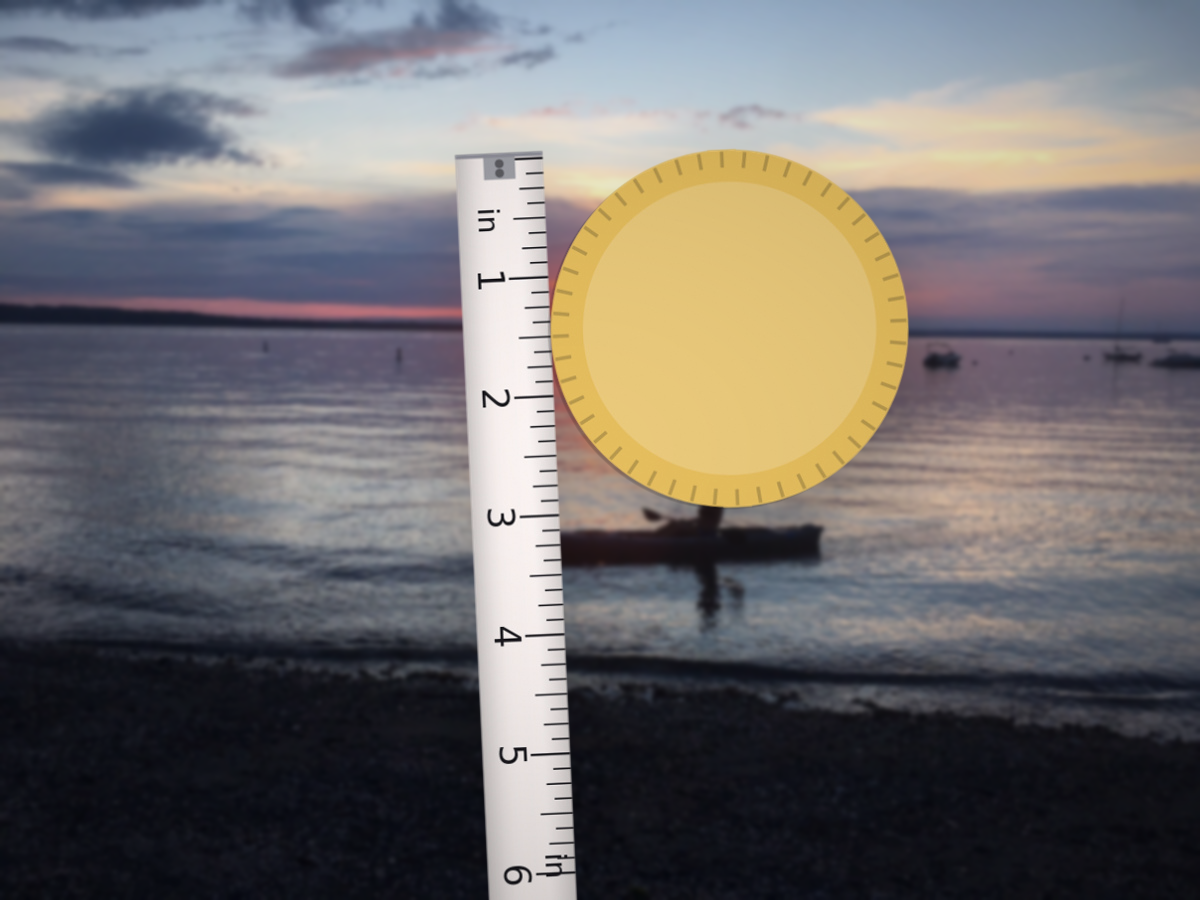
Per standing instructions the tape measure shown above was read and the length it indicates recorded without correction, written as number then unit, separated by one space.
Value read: 3 in
